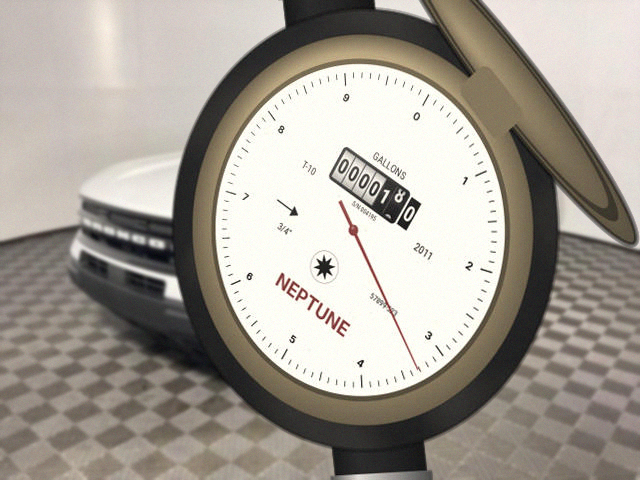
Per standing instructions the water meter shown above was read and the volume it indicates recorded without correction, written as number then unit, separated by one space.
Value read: 183.3 gal
